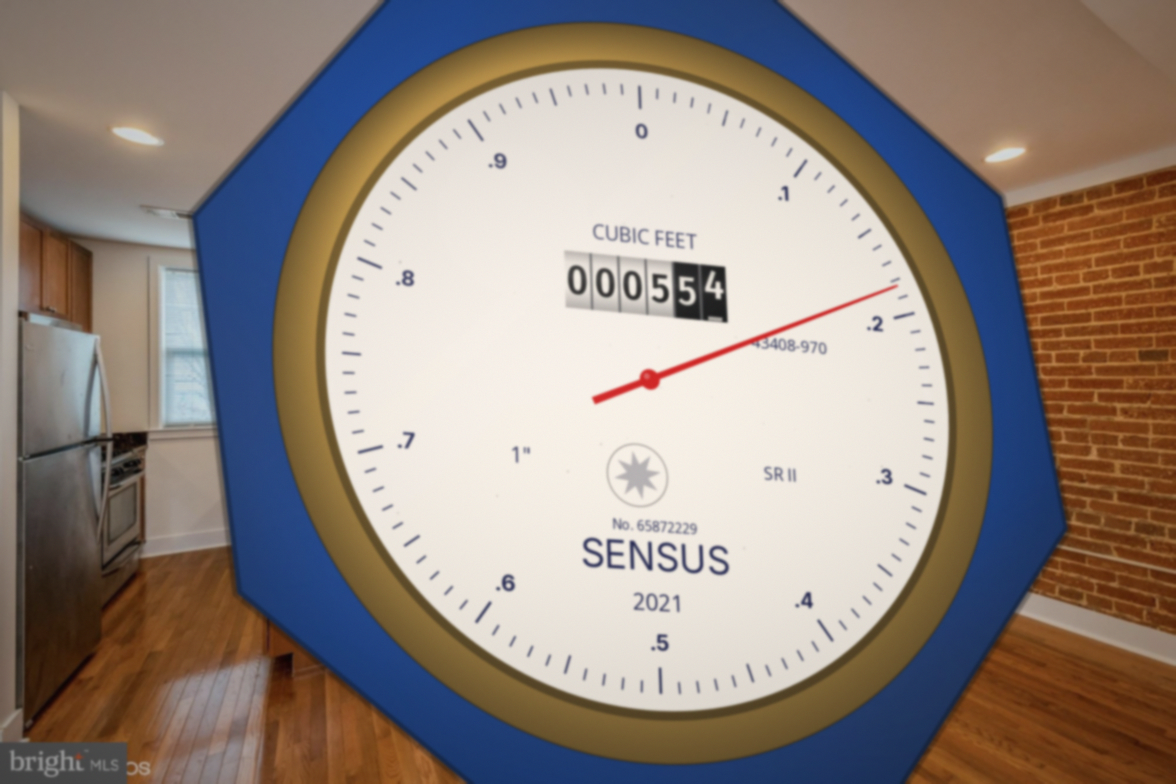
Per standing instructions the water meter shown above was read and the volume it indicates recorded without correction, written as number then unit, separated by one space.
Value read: 554.18 ft³
